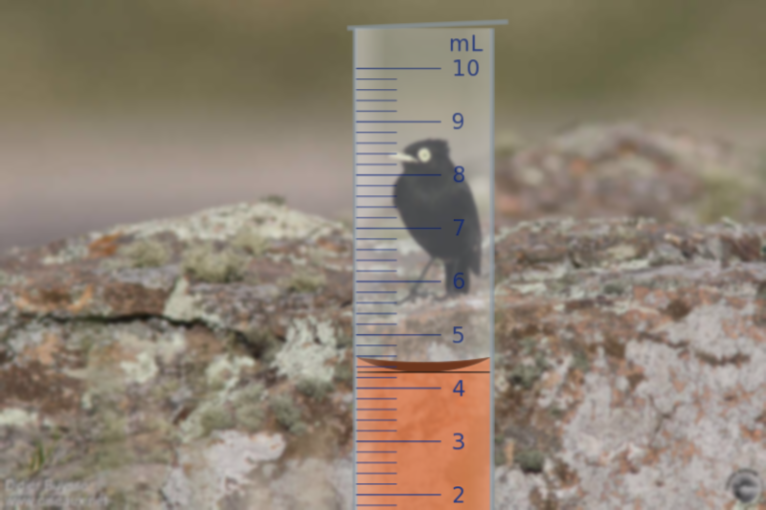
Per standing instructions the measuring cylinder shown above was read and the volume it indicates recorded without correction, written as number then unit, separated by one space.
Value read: 4.3 mL
